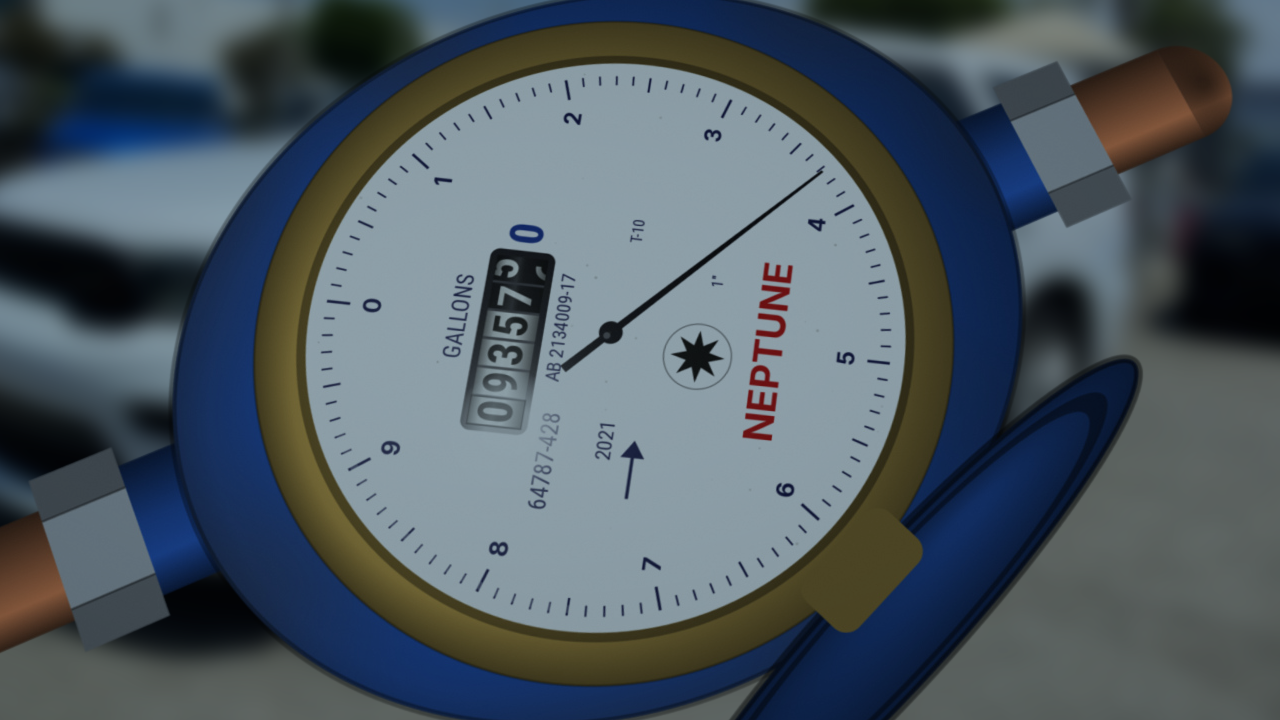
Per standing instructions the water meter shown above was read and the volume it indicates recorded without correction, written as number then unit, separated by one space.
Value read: 935753.7 gal
